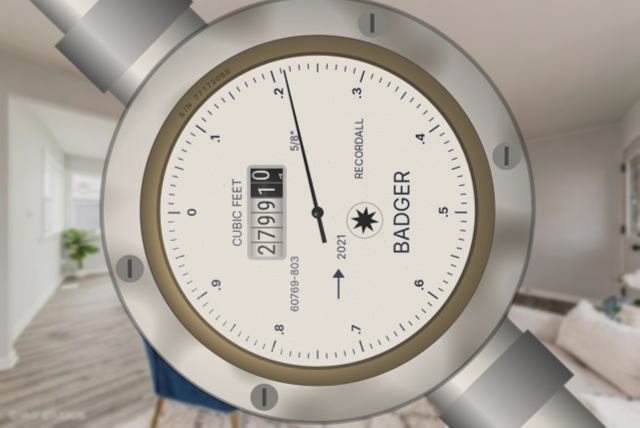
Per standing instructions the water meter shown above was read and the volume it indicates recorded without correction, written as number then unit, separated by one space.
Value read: 279910.21 ft³
